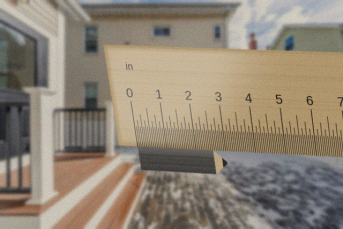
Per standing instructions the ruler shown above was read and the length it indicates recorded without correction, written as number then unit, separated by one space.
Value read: 3 in
